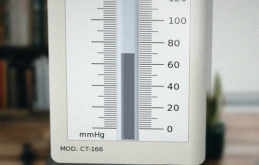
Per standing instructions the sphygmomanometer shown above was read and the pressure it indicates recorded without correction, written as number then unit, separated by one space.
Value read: 70 mmHg
